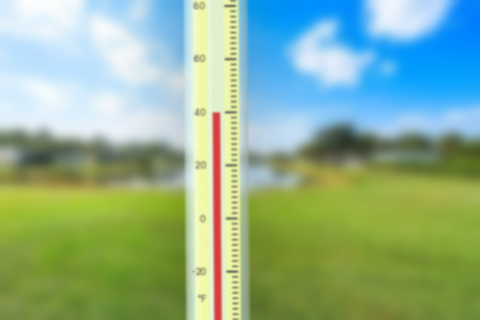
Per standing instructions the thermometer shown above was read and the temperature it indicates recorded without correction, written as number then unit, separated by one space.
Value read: 40 °F
